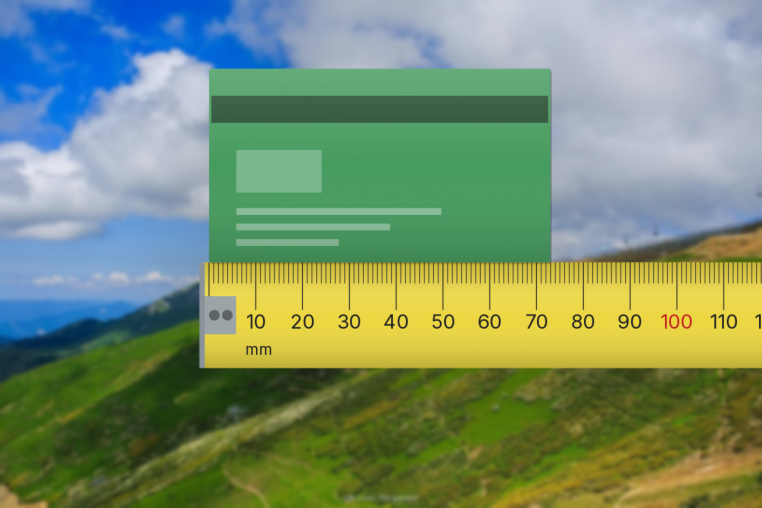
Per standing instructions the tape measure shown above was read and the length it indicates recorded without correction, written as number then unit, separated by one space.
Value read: 73 mm
